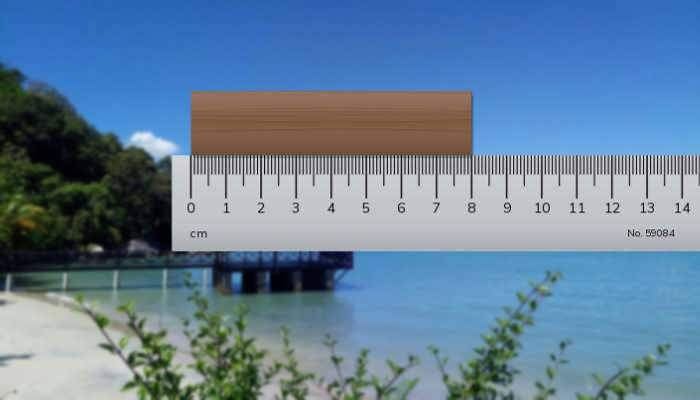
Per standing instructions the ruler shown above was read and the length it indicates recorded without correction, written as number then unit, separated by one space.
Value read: 8 cm
